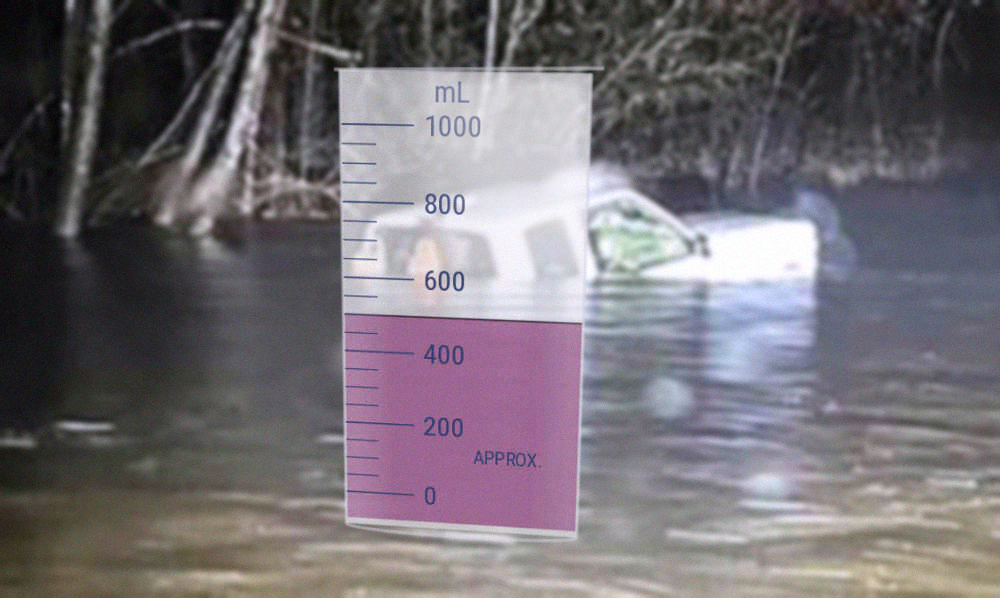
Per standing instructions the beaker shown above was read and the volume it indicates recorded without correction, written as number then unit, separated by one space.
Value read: 500 mL
